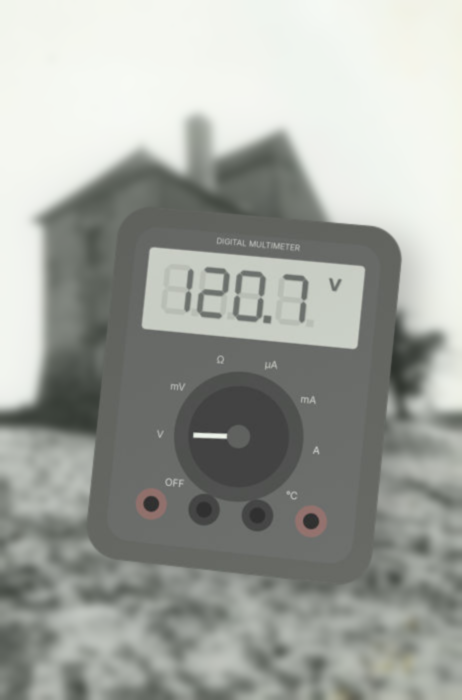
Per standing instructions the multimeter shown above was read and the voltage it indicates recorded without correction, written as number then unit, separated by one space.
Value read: 120.7 V
